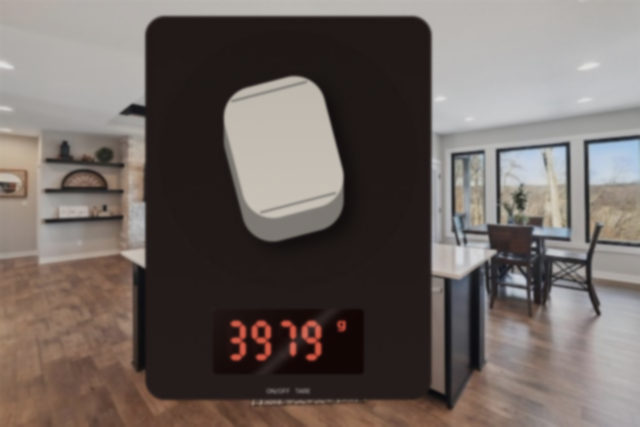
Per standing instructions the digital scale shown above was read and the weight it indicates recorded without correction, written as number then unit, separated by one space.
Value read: 3979 g
